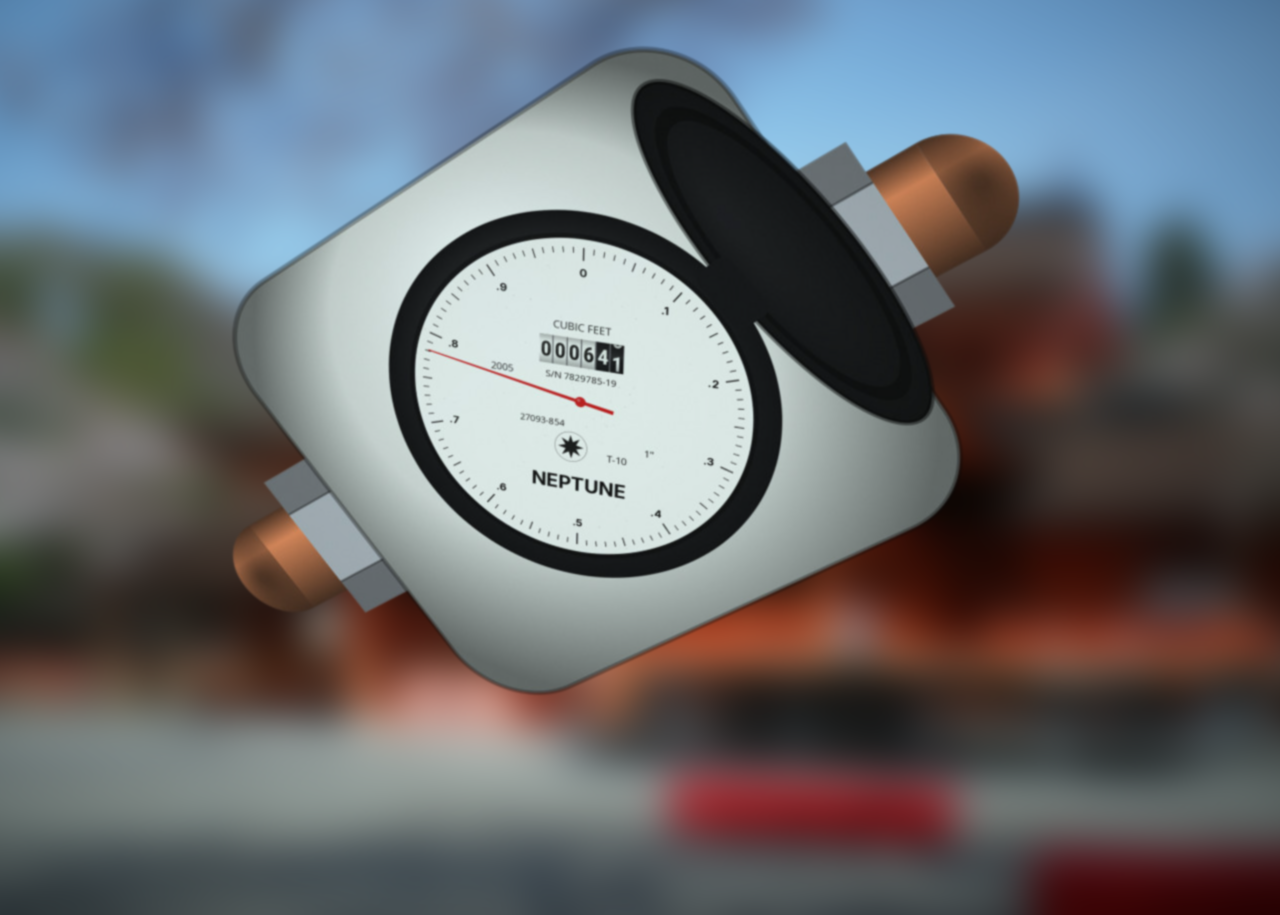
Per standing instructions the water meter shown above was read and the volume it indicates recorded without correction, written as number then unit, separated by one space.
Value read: 640.78 ft³
